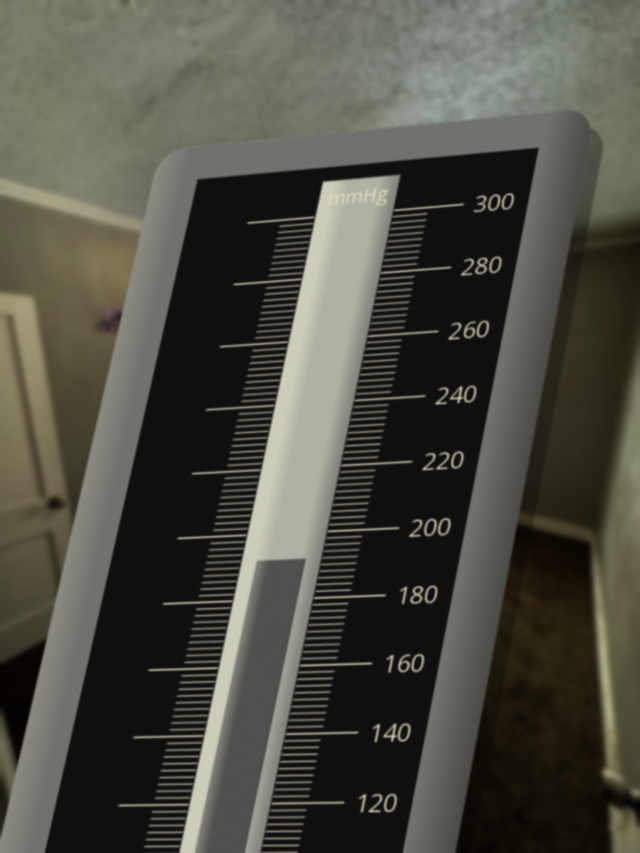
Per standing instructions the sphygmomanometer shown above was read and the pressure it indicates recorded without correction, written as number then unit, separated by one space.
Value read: 192 mmHg
